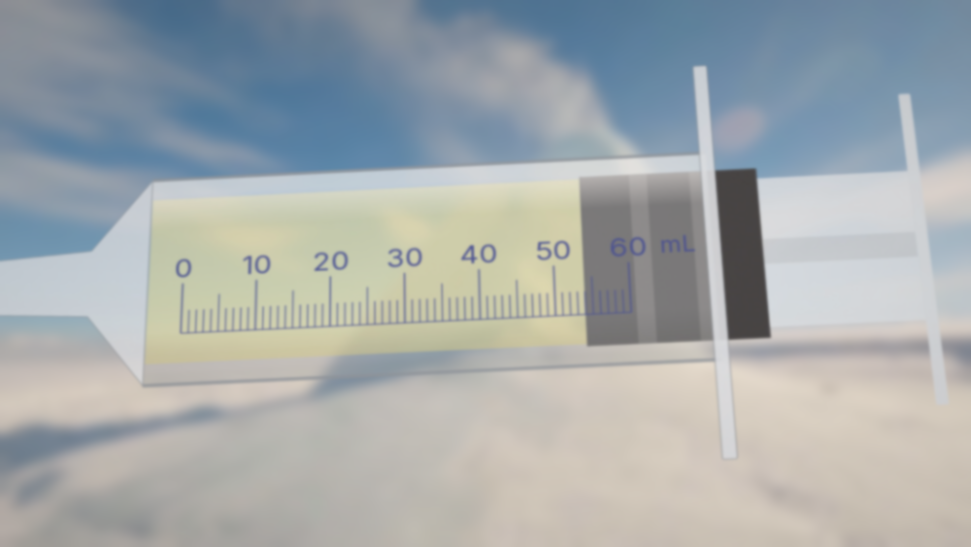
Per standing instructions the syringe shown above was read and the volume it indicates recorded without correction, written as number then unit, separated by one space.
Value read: 54 mL
